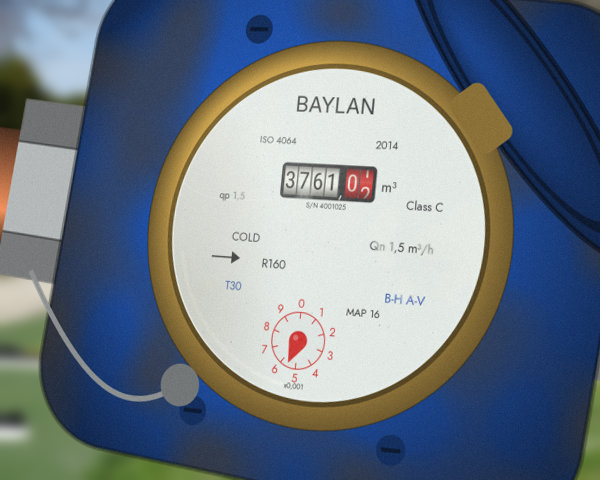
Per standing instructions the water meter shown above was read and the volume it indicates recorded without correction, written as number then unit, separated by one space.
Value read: 3761.015 m³
